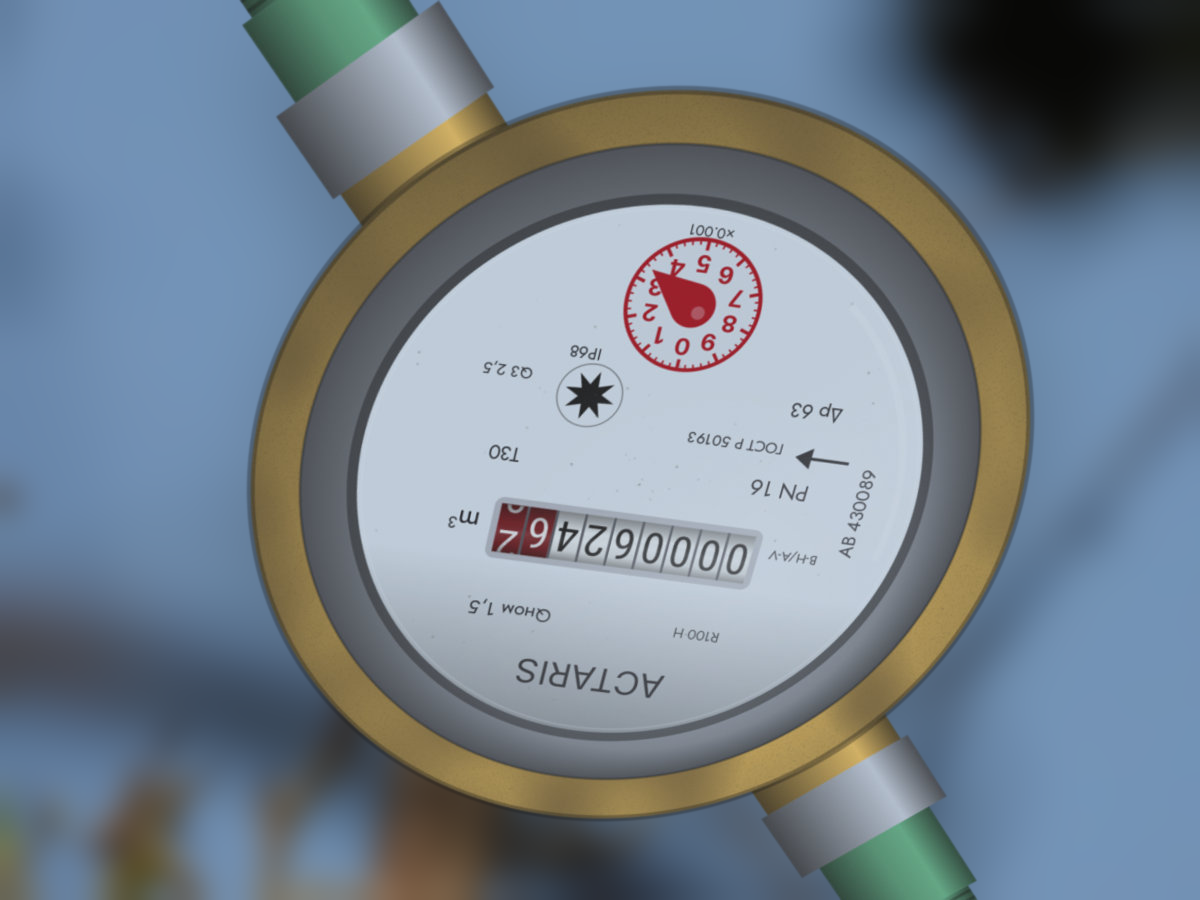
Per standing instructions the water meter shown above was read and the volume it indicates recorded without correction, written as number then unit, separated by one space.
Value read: 624.623 m³
